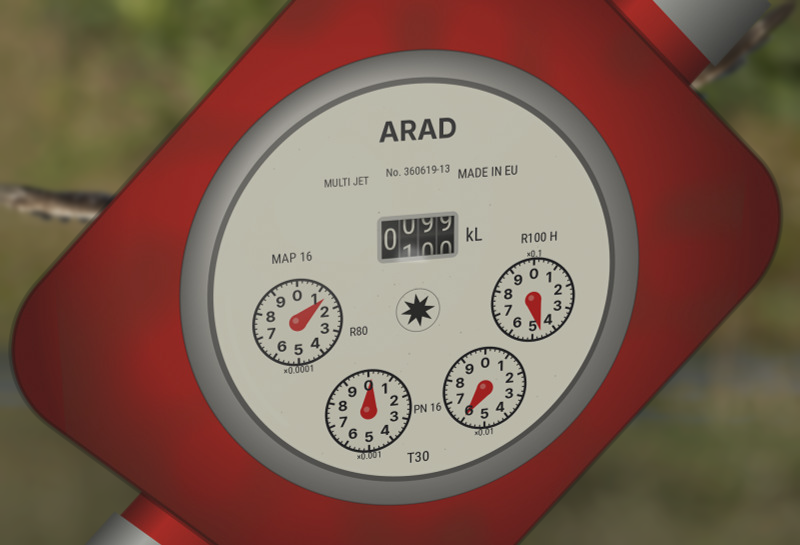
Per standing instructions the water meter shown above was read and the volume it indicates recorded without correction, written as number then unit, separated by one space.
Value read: 99.4601 kL
